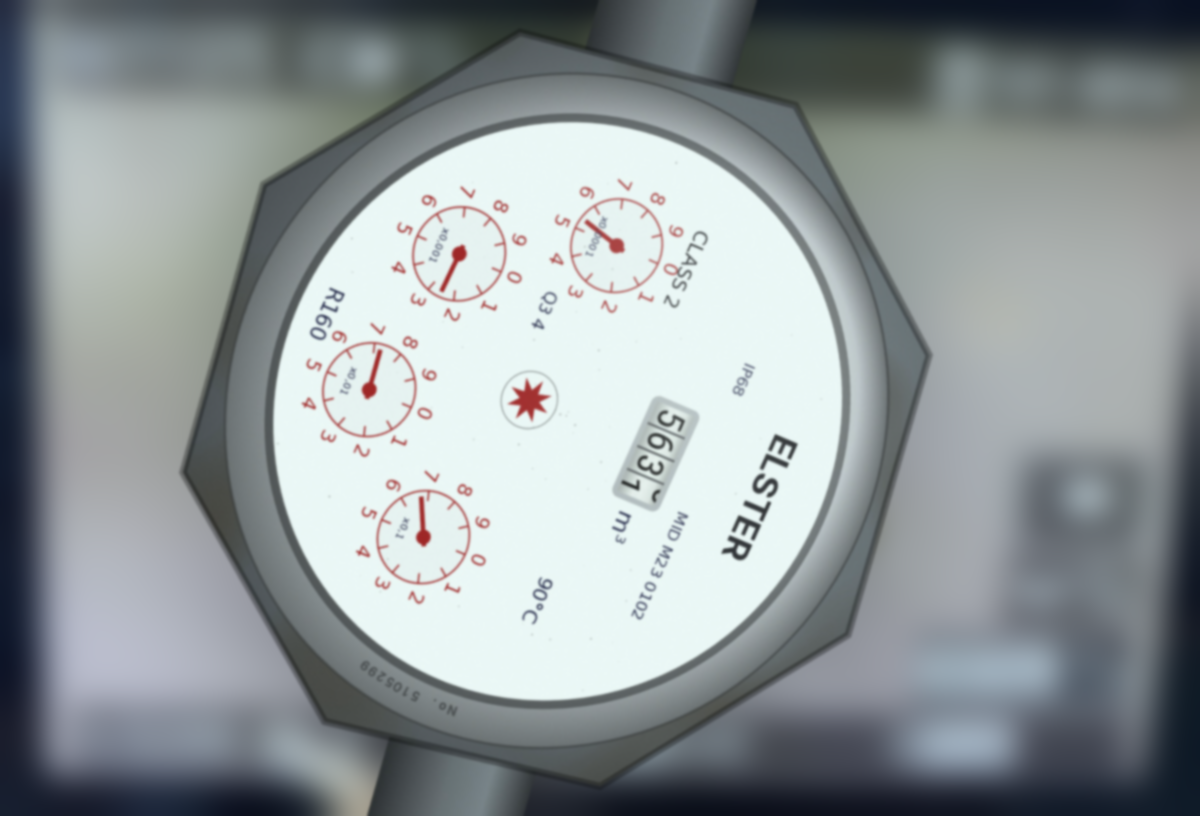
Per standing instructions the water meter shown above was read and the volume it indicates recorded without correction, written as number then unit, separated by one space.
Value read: 5630.6725 m³
